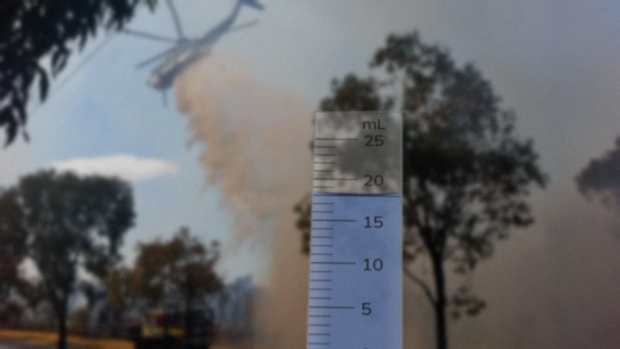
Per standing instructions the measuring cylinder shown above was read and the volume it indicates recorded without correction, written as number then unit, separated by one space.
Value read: 18 mL
